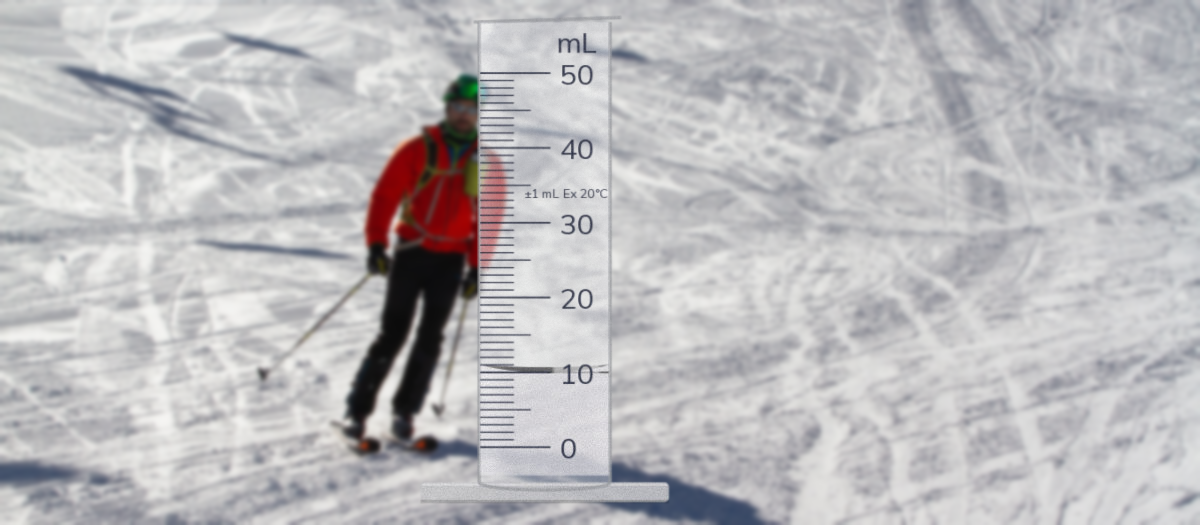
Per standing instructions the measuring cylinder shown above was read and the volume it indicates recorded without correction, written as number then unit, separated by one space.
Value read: 10 mL
